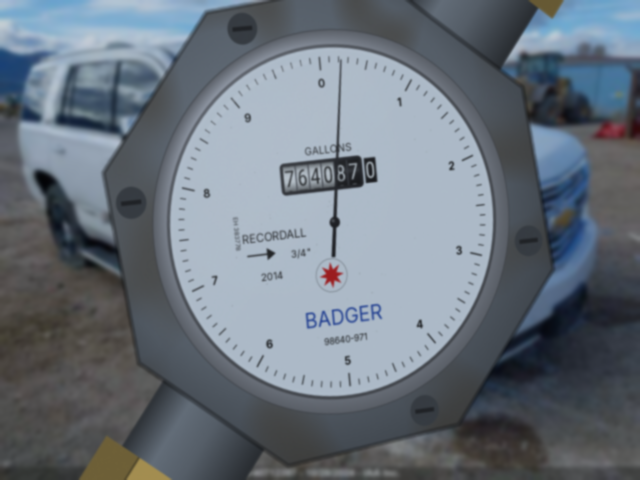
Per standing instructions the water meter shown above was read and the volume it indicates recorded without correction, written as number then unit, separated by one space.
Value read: 7640870.2 gal
